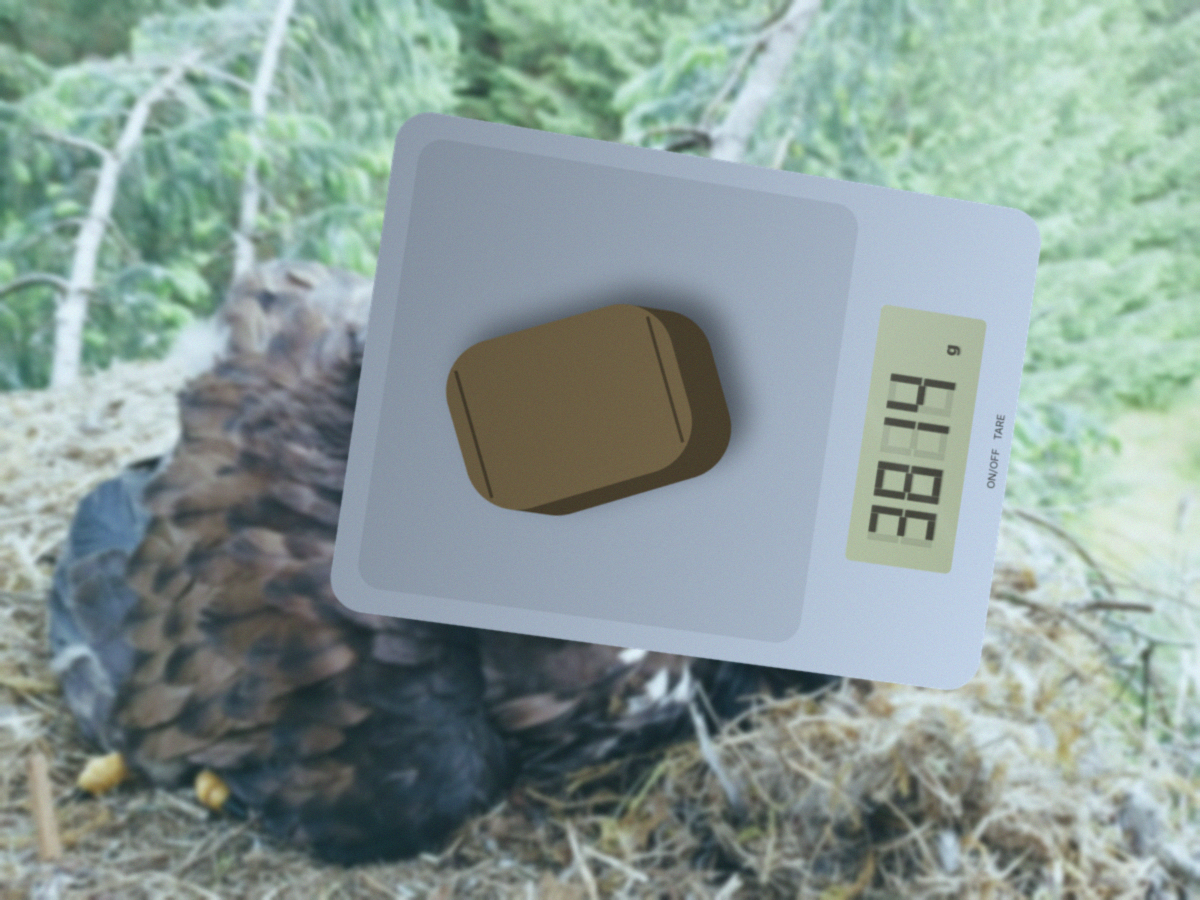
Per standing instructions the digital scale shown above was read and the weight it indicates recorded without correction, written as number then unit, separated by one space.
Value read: 3814 g
